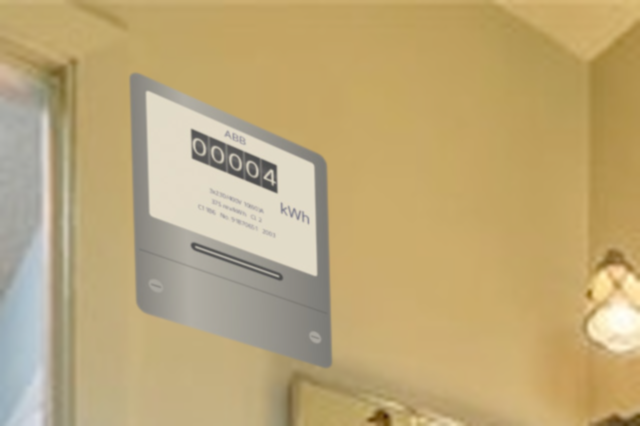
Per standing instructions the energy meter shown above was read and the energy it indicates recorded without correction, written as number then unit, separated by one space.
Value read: 4 kWh
